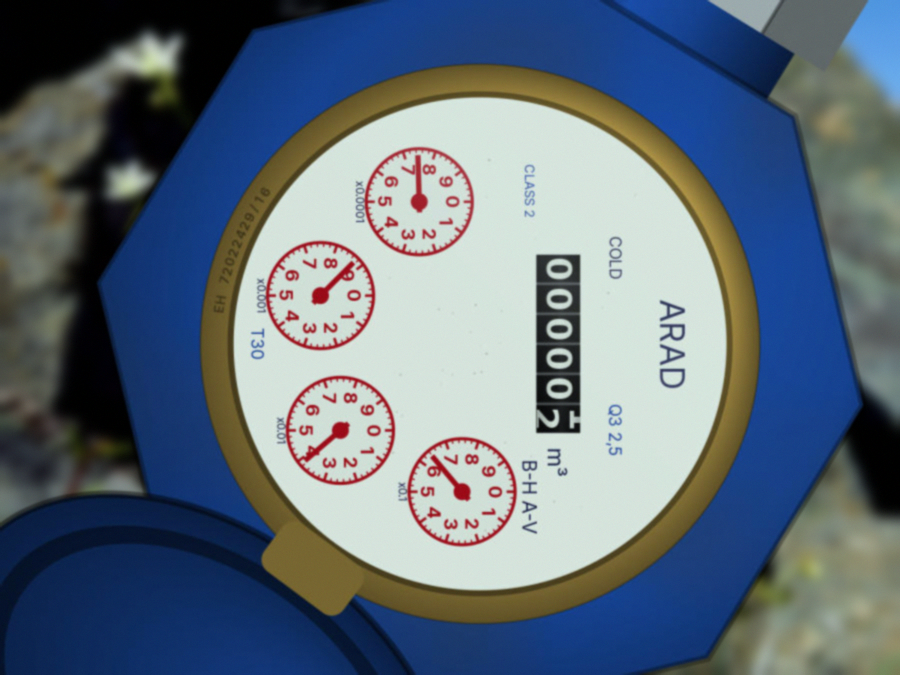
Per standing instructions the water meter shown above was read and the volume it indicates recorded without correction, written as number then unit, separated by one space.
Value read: 1.6387 m³
